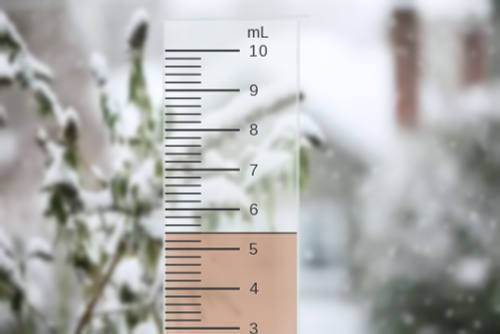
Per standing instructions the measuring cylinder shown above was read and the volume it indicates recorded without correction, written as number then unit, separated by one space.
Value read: 5.4 mL
